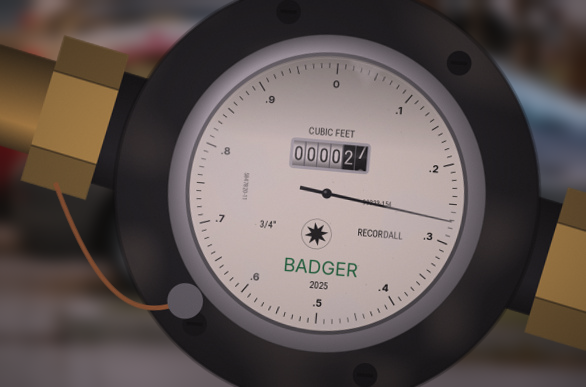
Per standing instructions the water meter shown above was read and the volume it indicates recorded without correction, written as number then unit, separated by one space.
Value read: 27.27 ft³
